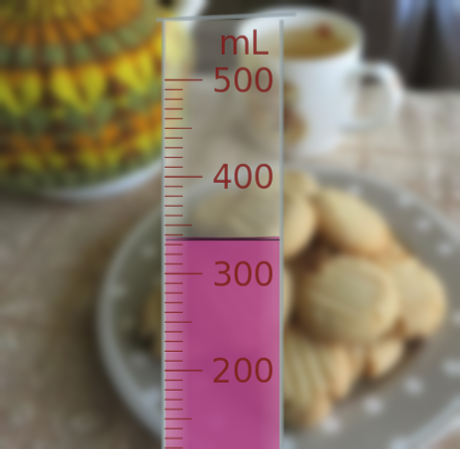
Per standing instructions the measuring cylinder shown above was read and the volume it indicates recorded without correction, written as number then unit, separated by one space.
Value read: 335 mL
